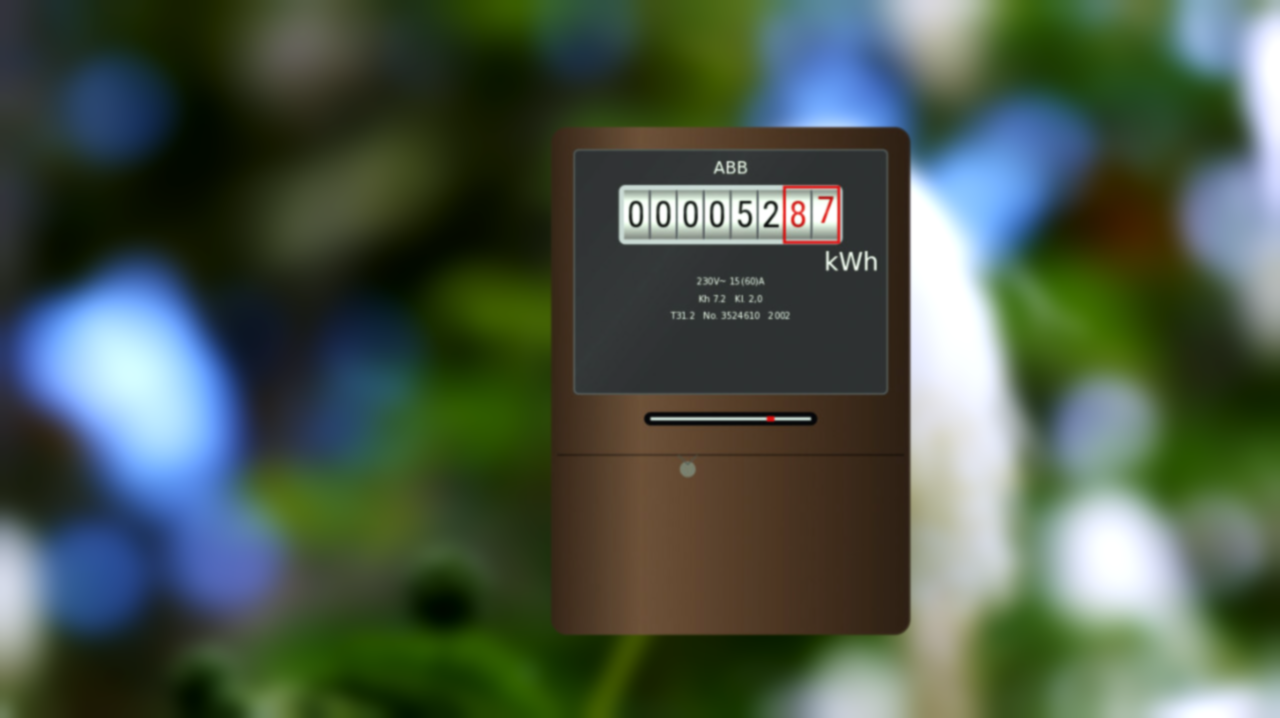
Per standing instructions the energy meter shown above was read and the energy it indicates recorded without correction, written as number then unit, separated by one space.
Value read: 52.87 kWh
